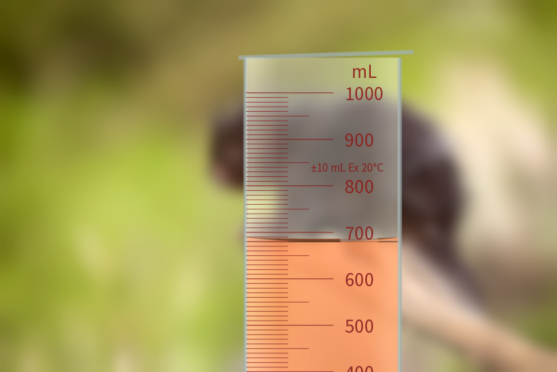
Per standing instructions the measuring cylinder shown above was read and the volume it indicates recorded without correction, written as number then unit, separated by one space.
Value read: 680 mL
